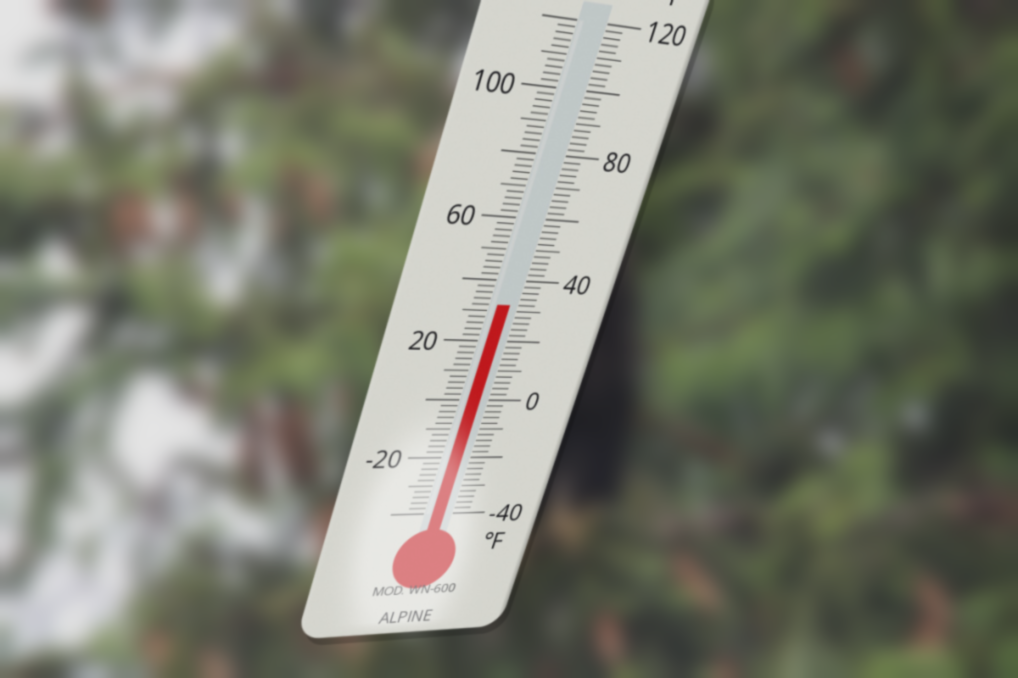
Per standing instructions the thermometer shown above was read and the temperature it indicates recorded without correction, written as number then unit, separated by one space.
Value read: 32 °F
